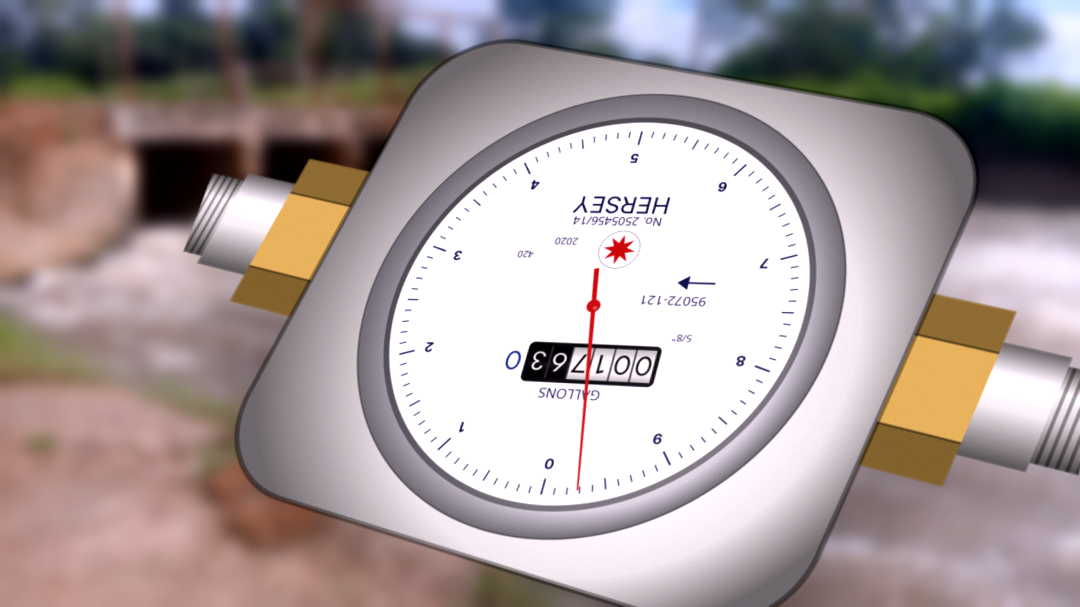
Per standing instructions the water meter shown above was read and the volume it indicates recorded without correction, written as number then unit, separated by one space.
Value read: 17629.7 gal
